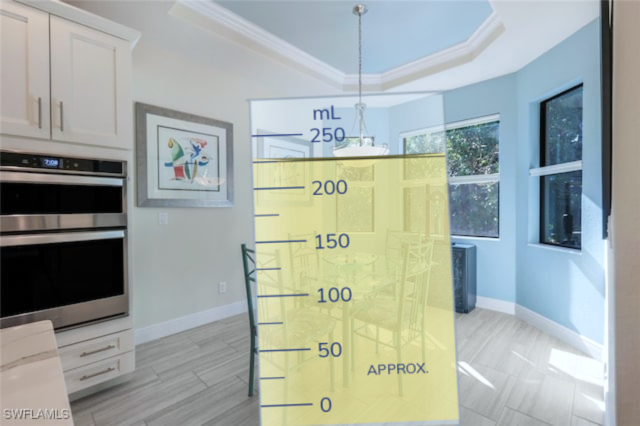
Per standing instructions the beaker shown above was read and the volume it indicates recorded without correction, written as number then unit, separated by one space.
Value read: 225 mL
